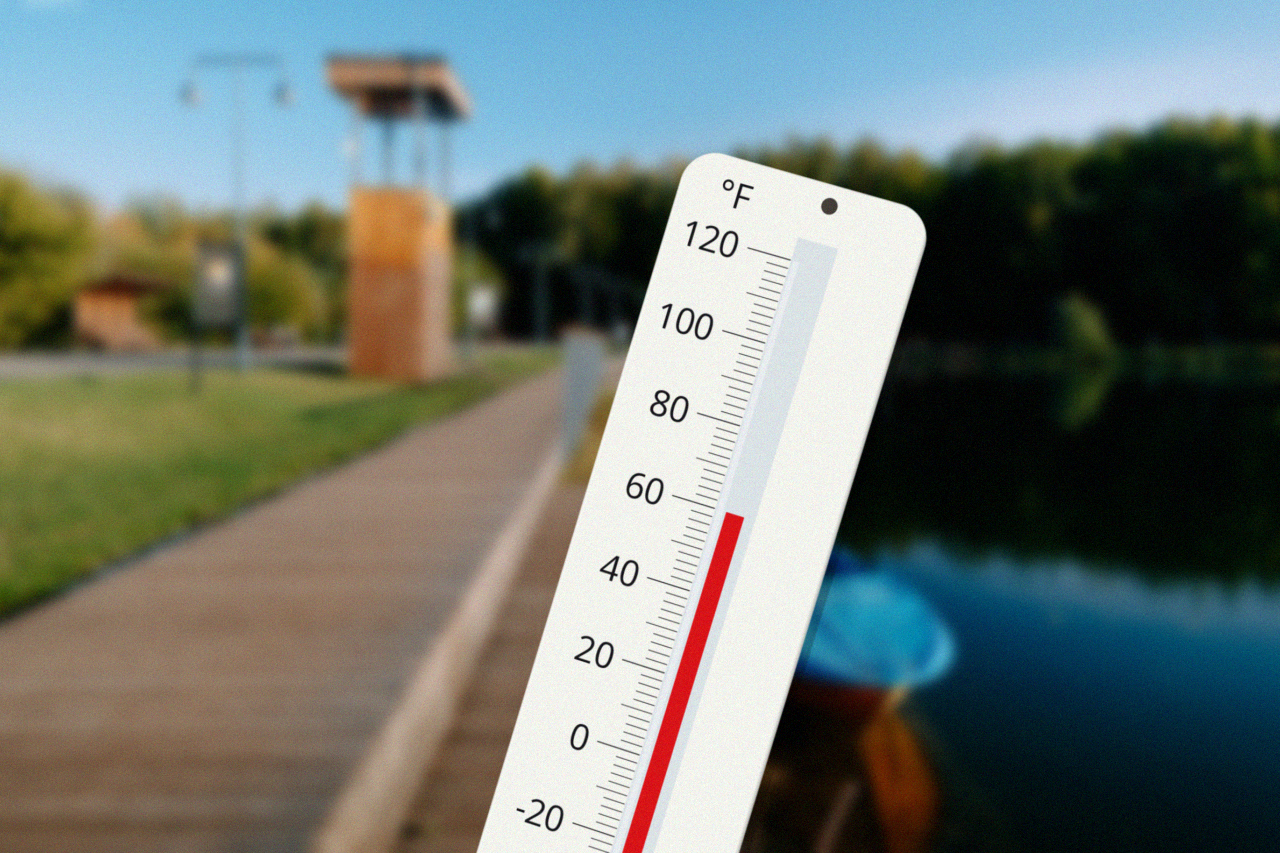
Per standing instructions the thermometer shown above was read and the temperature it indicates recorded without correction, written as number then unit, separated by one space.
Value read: 60 °F
